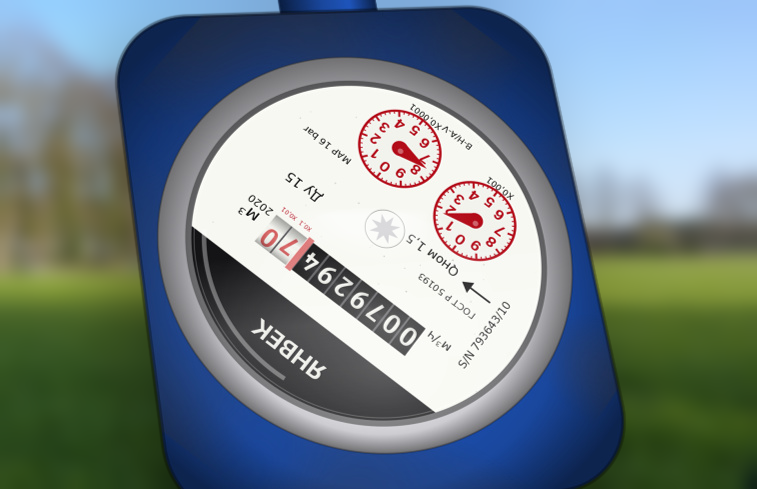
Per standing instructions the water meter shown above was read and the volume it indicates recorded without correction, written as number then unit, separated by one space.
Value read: 79294.7017 m³
